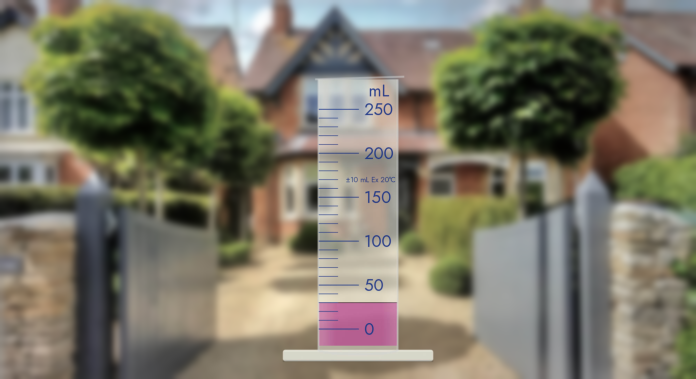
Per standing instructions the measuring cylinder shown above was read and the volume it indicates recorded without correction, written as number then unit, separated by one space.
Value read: 30 mL
